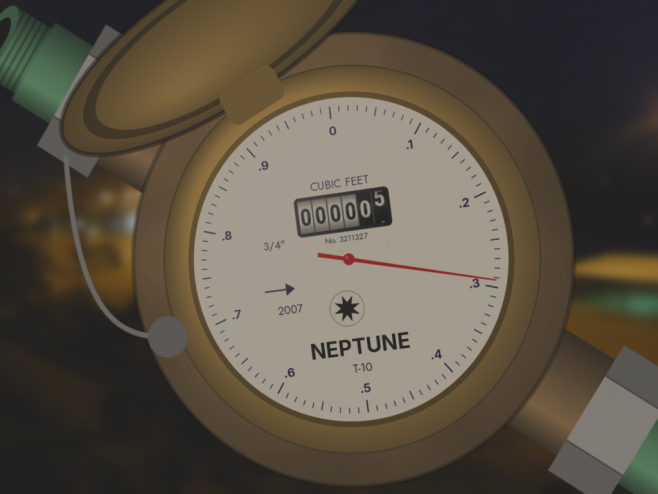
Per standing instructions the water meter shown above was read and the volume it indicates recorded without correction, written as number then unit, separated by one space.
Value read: 5.29 ft³
